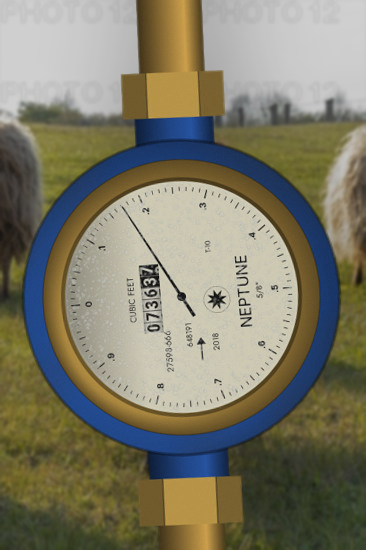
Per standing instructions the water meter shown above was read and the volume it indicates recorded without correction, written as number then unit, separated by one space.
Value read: 73637.17 ft³
